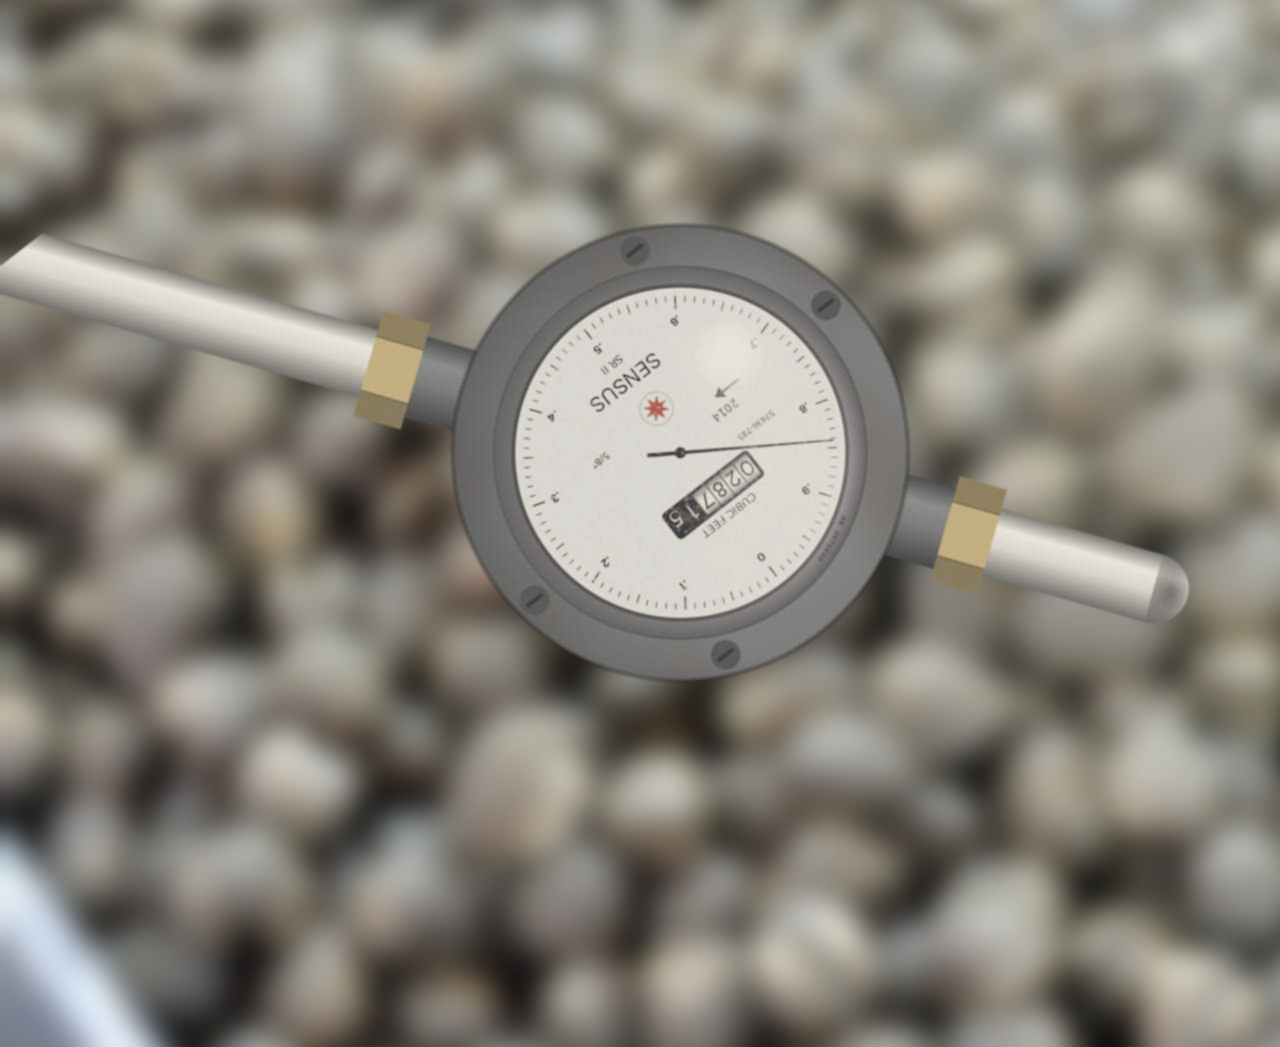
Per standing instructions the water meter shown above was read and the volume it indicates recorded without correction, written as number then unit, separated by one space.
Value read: 28714.84 ft³
